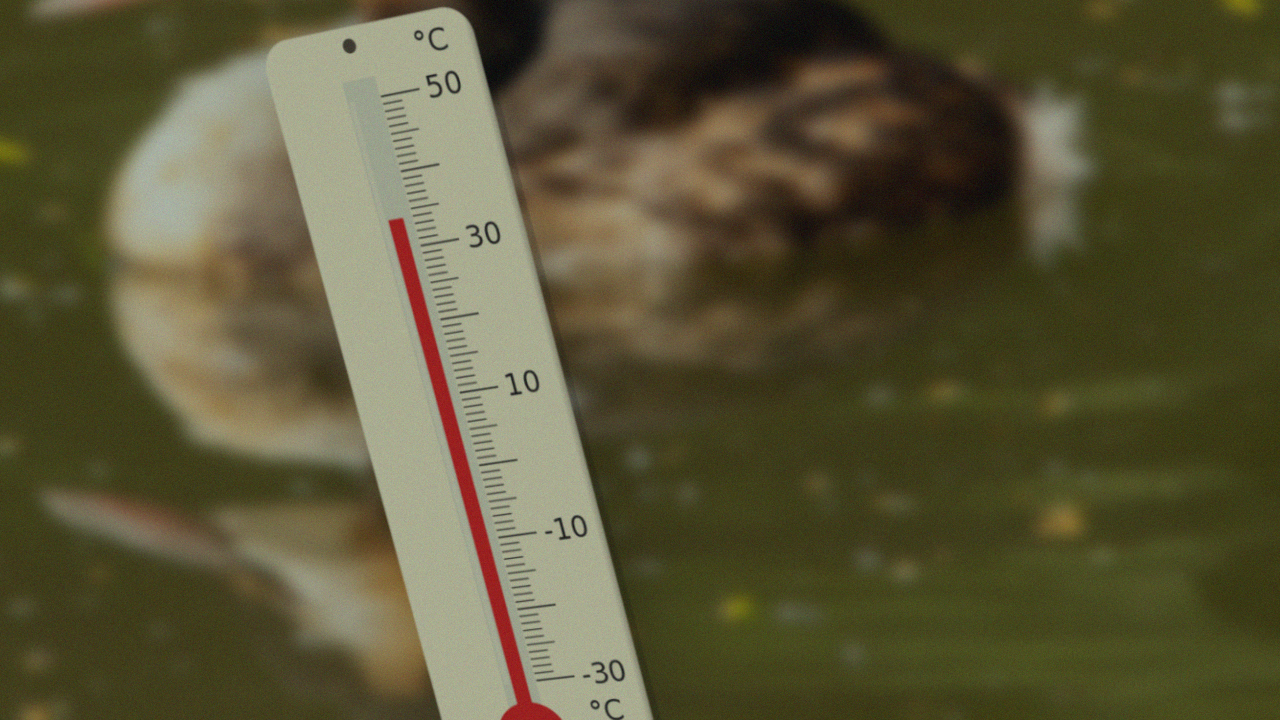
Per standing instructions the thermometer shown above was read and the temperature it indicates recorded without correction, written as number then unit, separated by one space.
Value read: 34 °C
